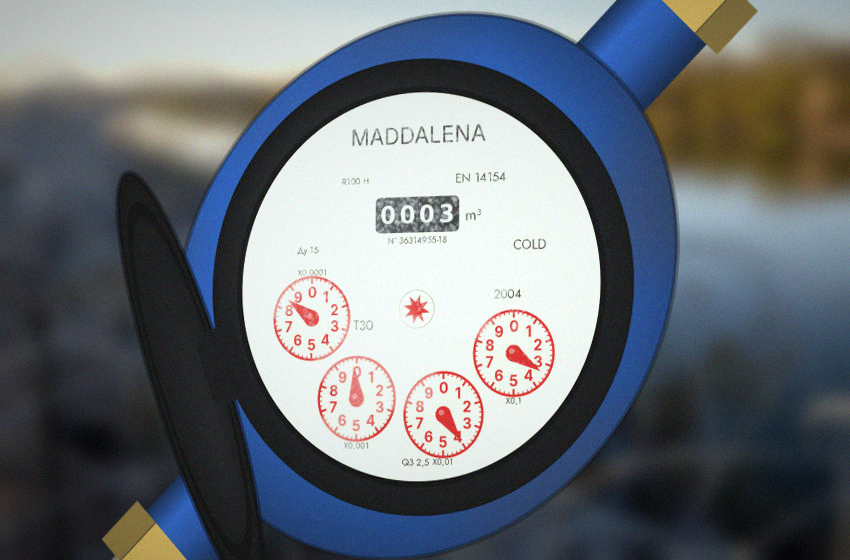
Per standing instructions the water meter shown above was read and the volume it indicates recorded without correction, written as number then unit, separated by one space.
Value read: 3.3398 m³
